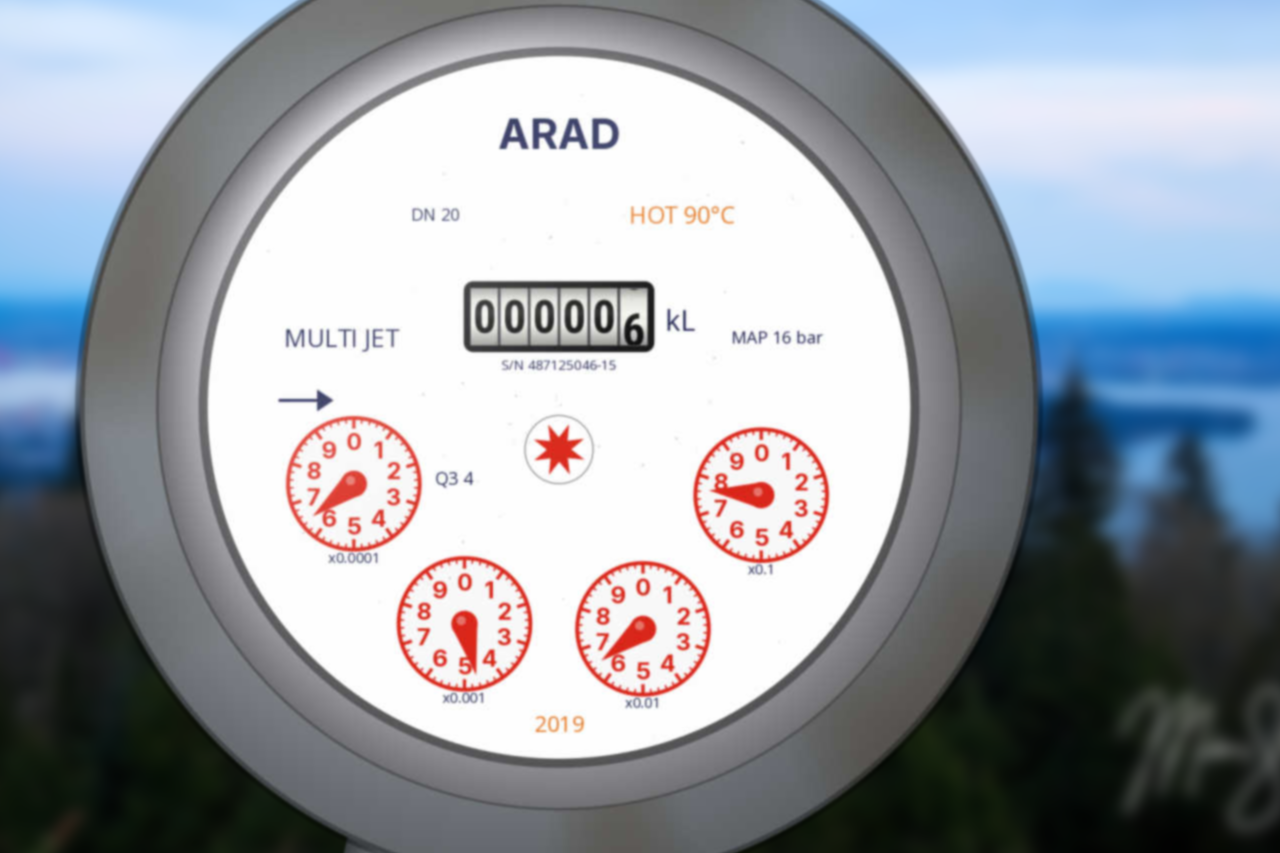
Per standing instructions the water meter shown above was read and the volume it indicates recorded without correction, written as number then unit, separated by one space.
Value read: 5.7646 kL
